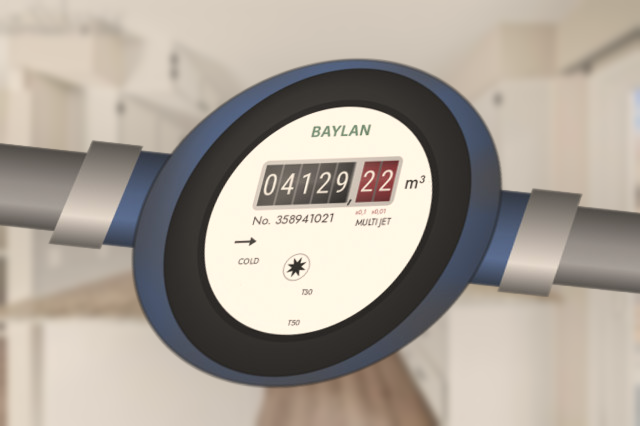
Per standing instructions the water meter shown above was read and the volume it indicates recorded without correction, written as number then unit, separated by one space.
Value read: 4129.22 m³
